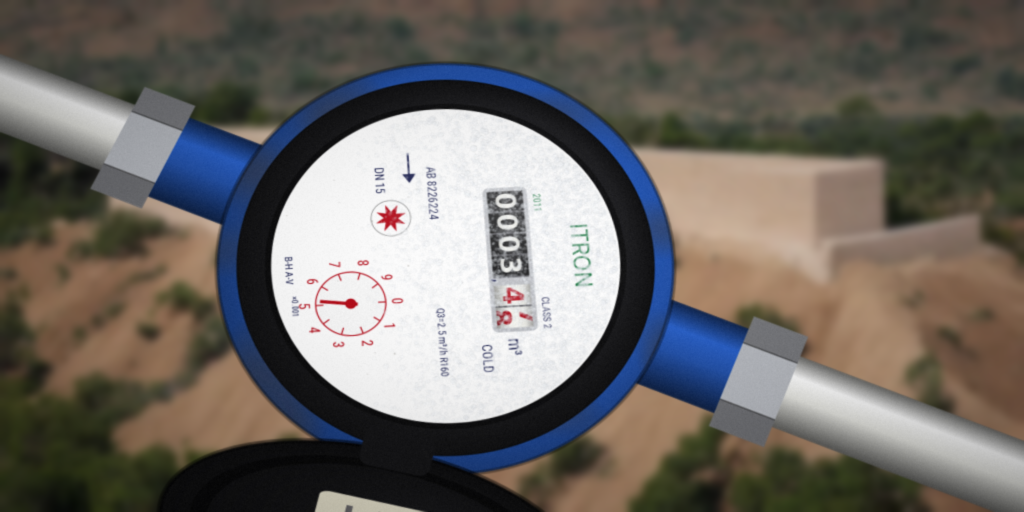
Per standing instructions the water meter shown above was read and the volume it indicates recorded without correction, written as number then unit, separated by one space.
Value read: 3.475 m³
